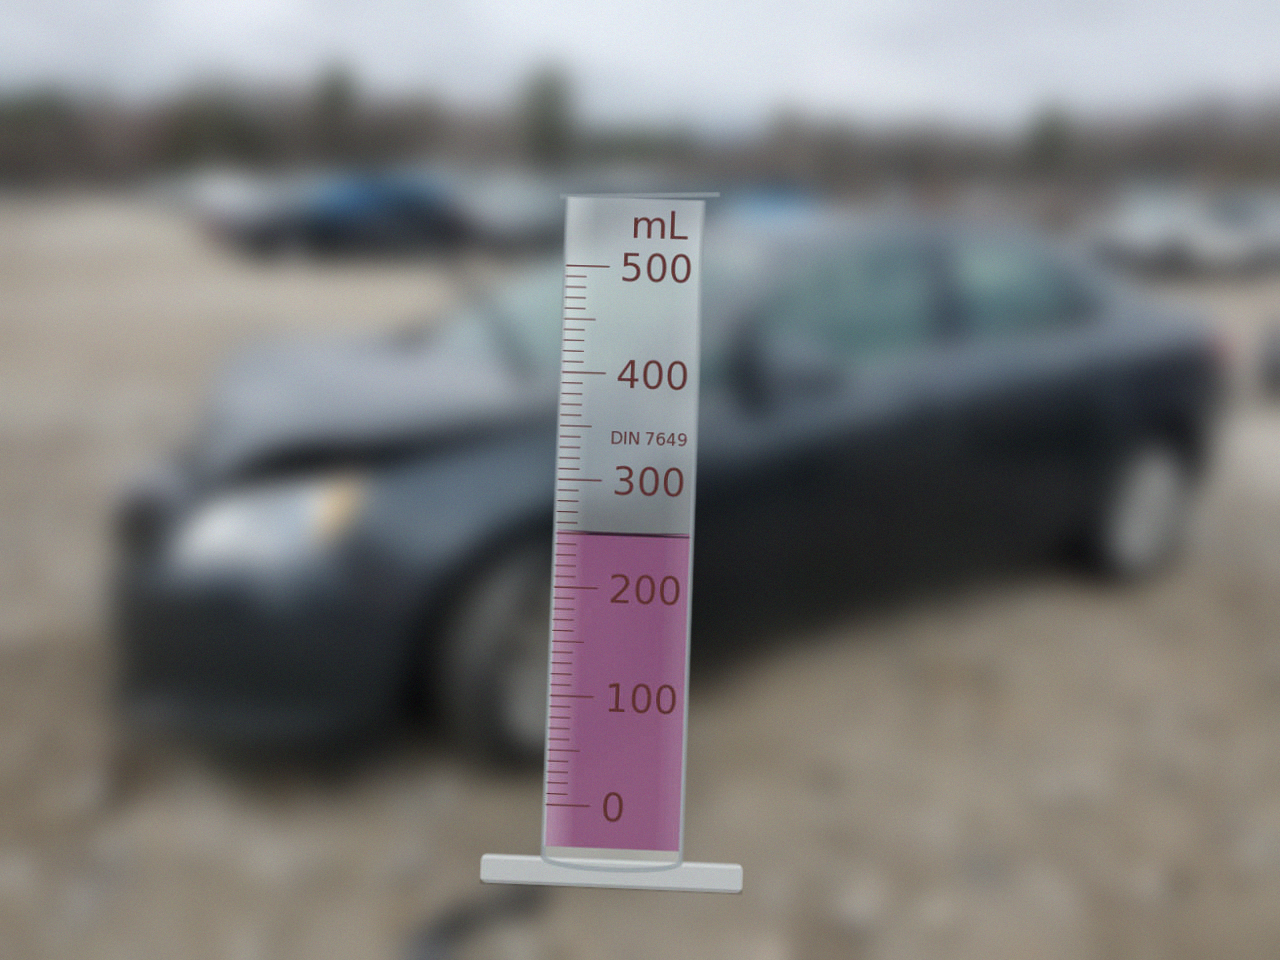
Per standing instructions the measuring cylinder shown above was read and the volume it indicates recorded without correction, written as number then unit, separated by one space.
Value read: 250 mL
